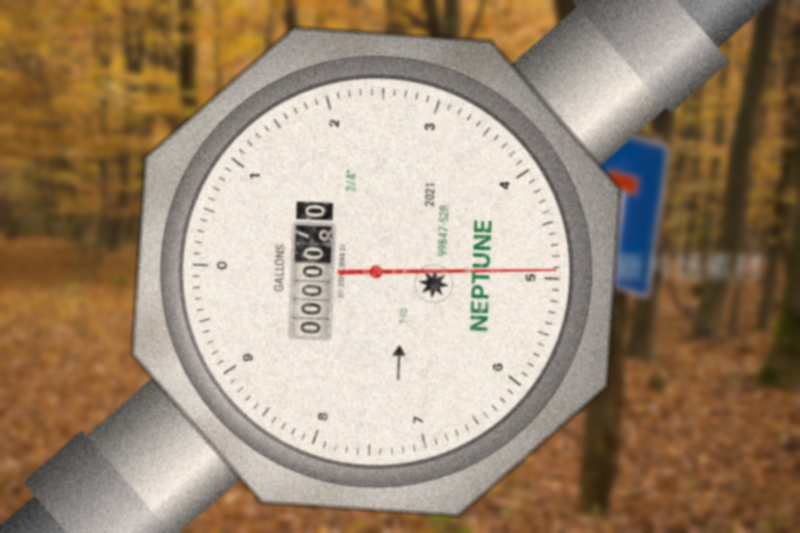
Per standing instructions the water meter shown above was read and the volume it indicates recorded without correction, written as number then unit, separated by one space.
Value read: 74.9 gal
